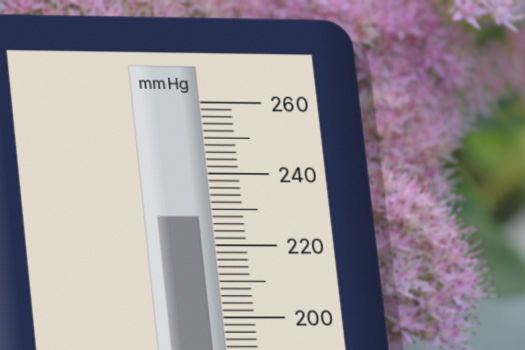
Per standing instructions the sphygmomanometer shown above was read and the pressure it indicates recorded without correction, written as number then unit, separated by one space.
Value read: 228 mmHg
